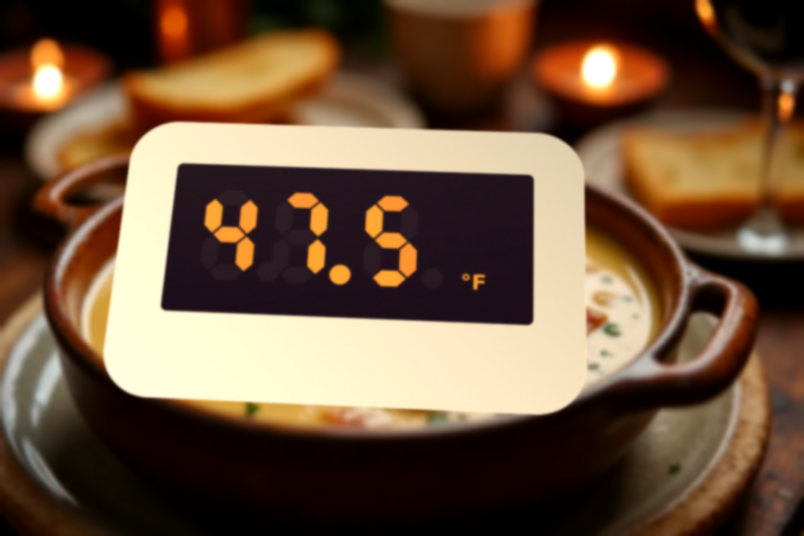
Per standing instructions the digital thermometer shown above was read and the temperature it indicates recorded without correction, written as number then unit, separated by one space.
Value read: 47.5 °F
